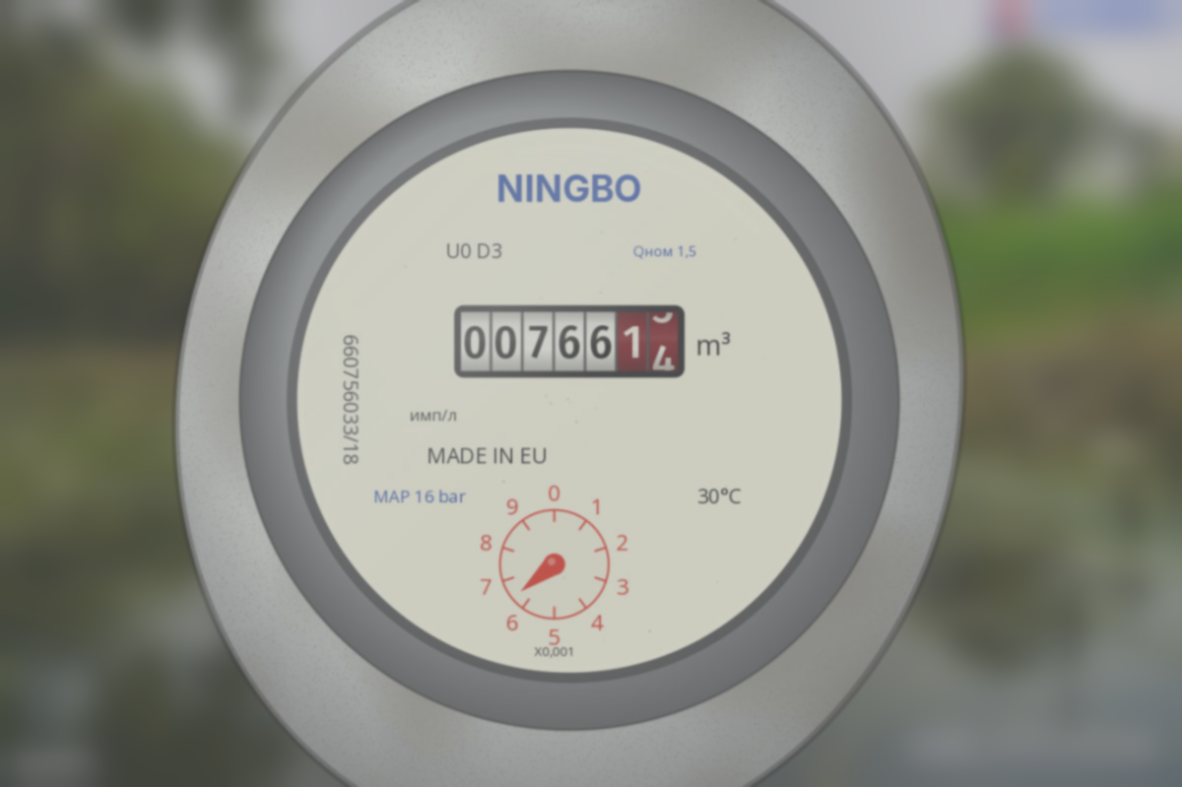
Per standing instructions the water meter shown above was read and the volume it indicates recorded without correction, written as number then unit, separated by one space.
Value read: 766.136 m³
